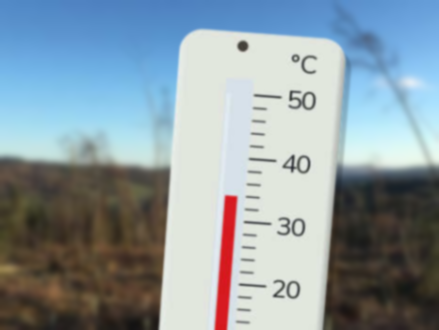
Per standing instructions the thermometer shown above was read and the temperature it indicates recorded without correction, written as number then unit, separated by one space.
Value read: 34 °C
